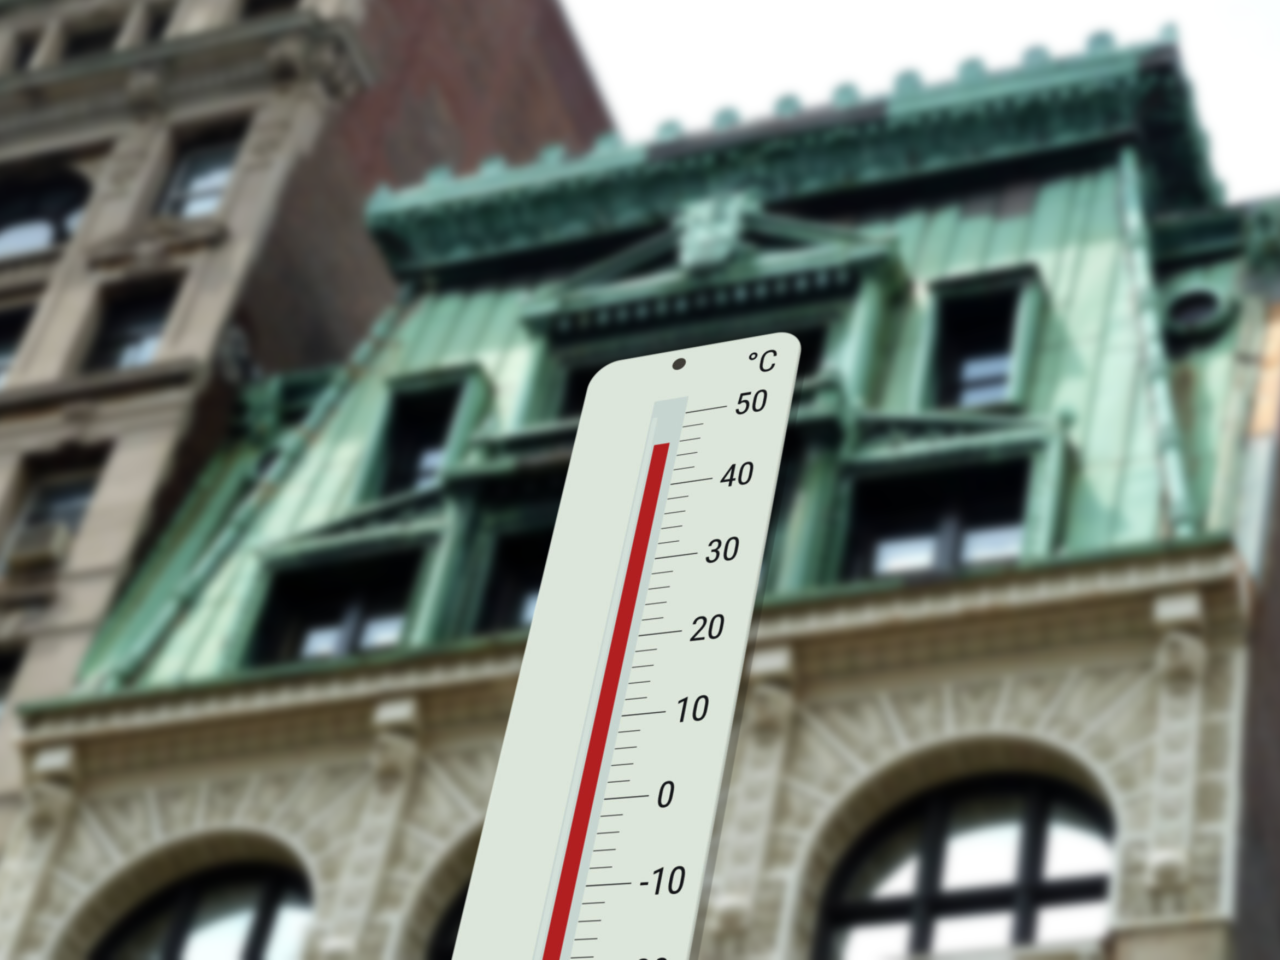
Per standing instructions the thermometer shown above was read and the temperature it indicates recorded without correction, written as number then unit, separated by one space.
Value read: 46 °C
